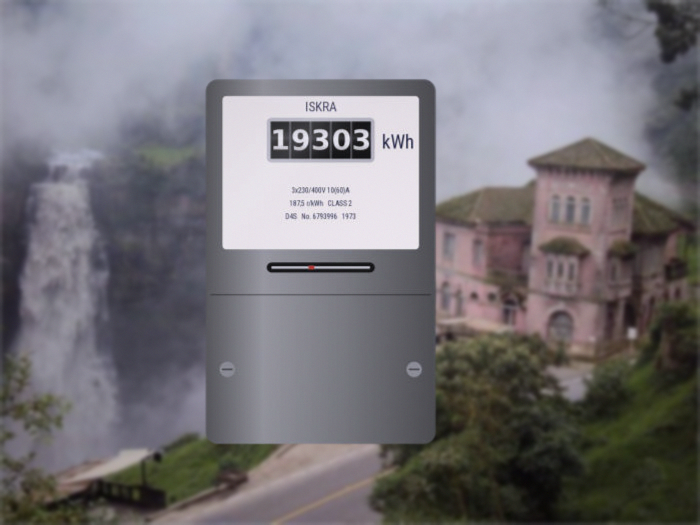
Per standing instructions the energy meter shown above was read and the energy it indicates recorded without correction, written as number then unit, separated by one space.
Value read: 19303 kWh
